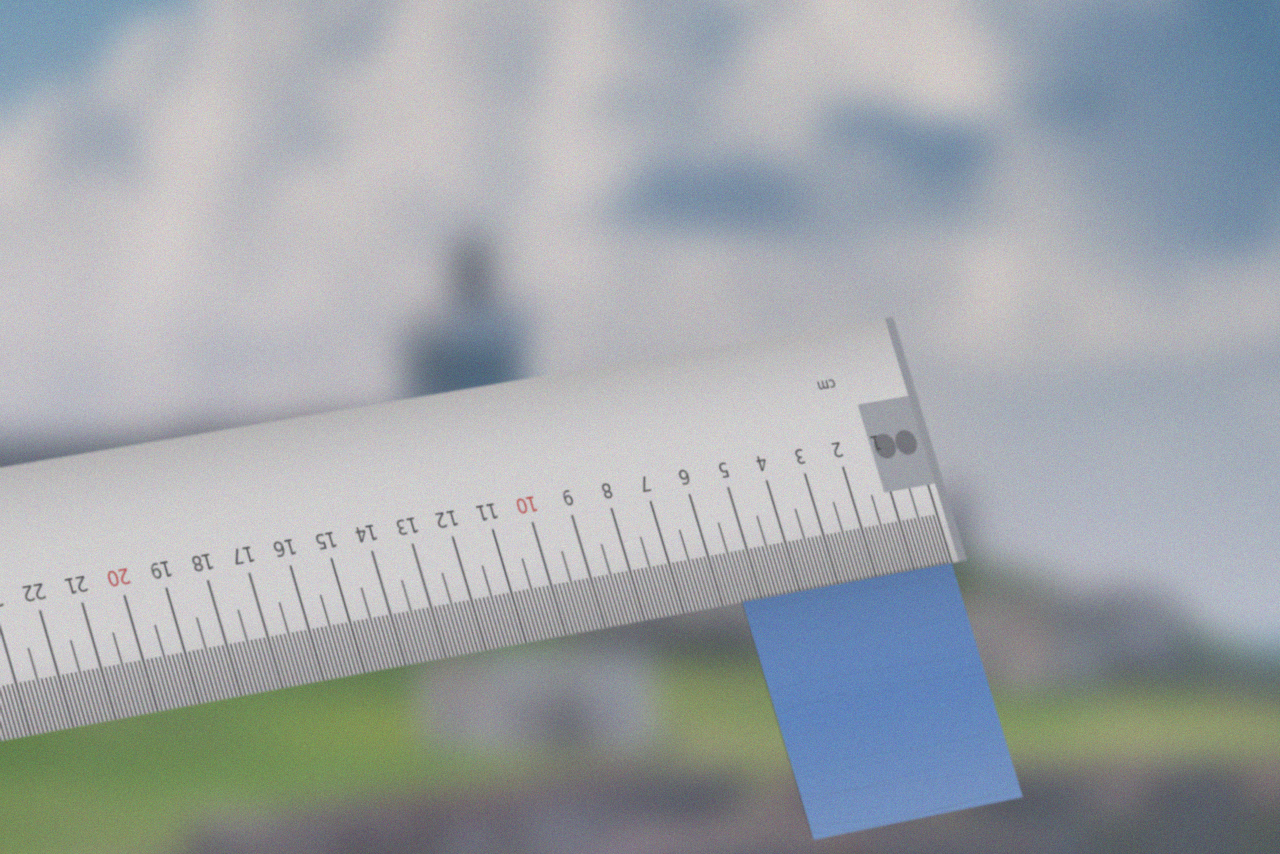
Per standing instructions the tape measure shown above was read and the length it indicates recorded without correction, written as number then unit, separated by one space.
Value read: 5.5 cm
